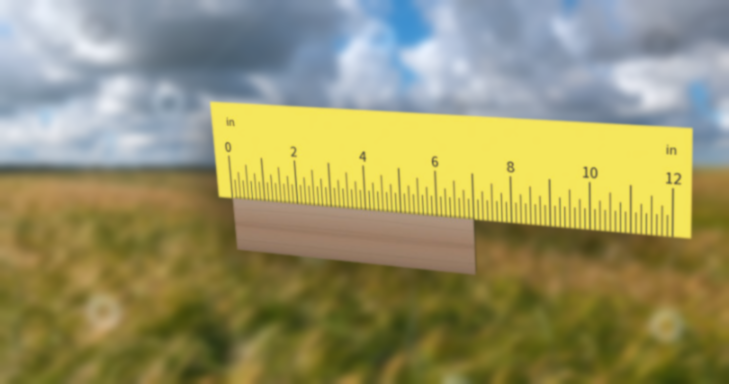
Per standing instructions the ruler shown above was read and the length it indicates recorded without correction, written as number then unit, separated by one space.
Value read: 7 in
